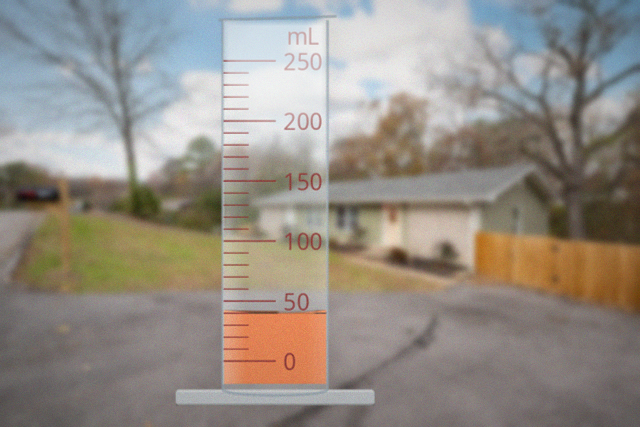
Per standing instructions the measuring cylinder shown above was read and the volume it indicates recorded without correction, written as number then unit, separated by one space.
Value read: 40 mL
